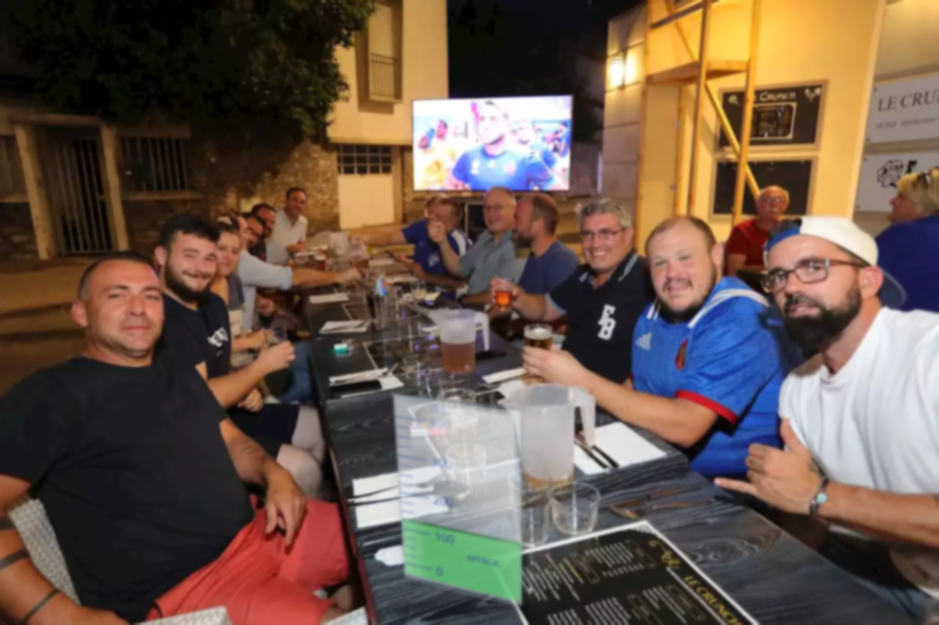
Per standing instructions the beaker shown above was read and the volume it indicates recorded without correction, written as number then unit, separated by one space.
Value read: 125 mL
